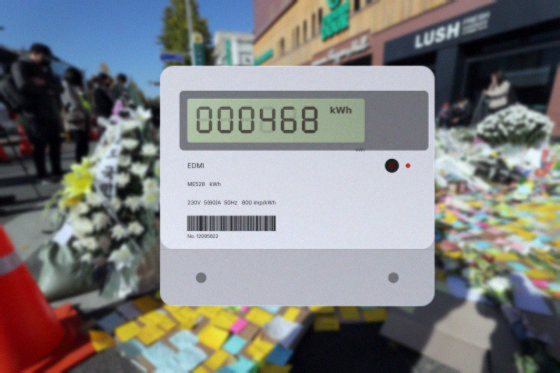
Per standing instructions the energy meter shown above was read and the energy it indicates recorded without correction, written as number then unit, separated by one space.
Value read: 468 kWh
